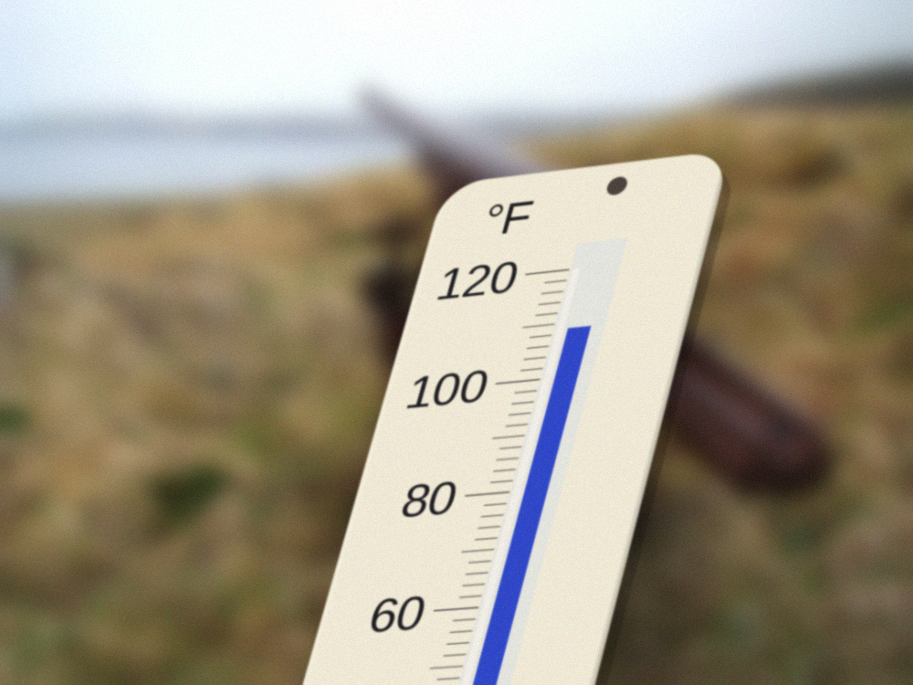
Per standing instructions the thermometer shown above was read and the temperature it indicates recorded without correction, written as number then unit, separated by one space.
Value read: 109 °F
